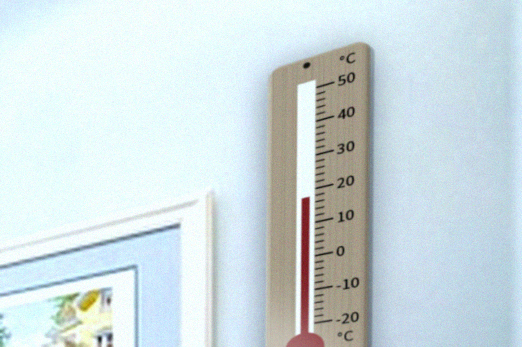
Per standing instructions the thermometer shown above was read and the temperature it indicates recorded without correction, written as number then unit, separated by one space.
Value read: 18 °C
